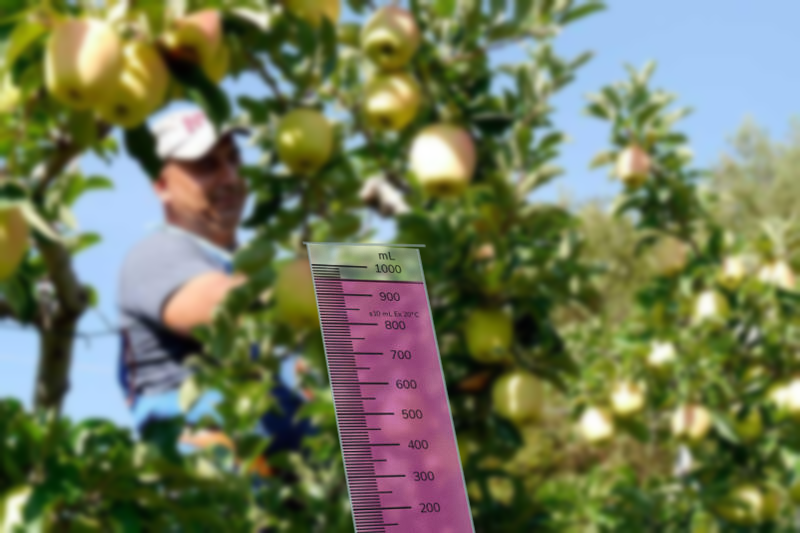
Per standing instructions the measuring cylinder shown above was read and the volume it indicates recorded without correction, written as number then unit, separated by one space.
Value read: 950 mL
